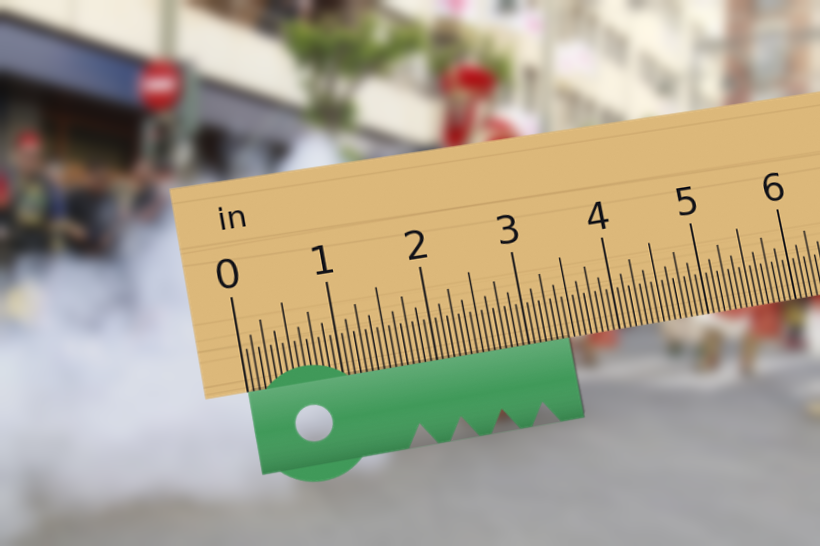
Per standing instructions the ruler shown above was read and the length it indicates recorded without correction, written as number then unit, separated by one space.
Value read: 3.4375 in
